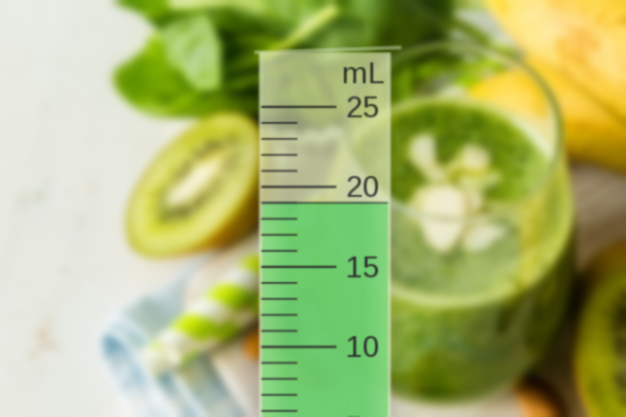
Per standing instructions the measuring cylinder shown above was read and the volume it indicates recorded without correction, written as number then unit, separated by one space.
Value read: 19 mL
